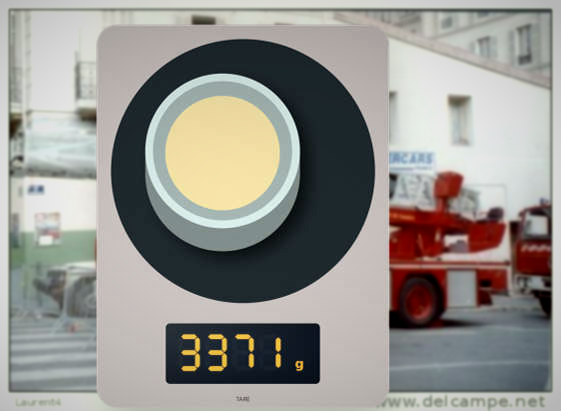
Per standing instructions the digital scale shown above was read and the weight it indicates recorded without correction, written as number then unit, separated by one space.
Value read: 3371 g
